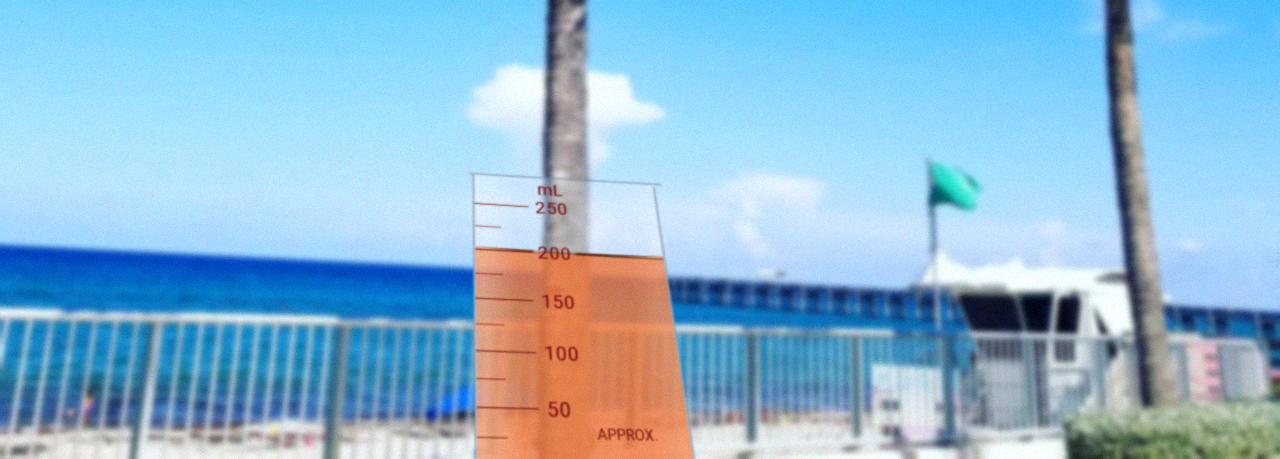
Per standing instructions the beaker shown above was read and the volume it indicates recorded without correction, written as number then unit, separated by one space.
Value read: 200 mL
